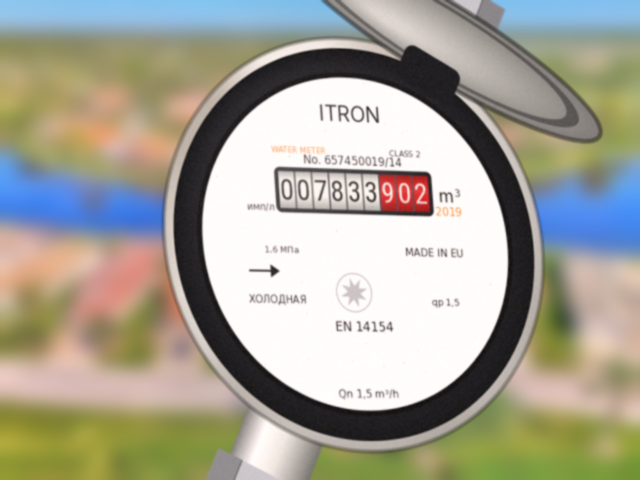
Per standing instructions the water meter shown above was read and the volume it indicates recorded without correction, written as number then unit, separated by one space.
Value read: 7833.902 m³
